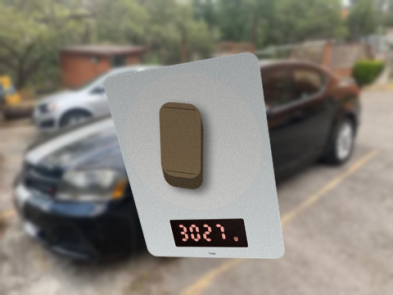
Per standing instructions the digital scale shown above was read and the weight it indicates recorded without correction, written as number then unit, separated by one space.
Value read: 3027 g
